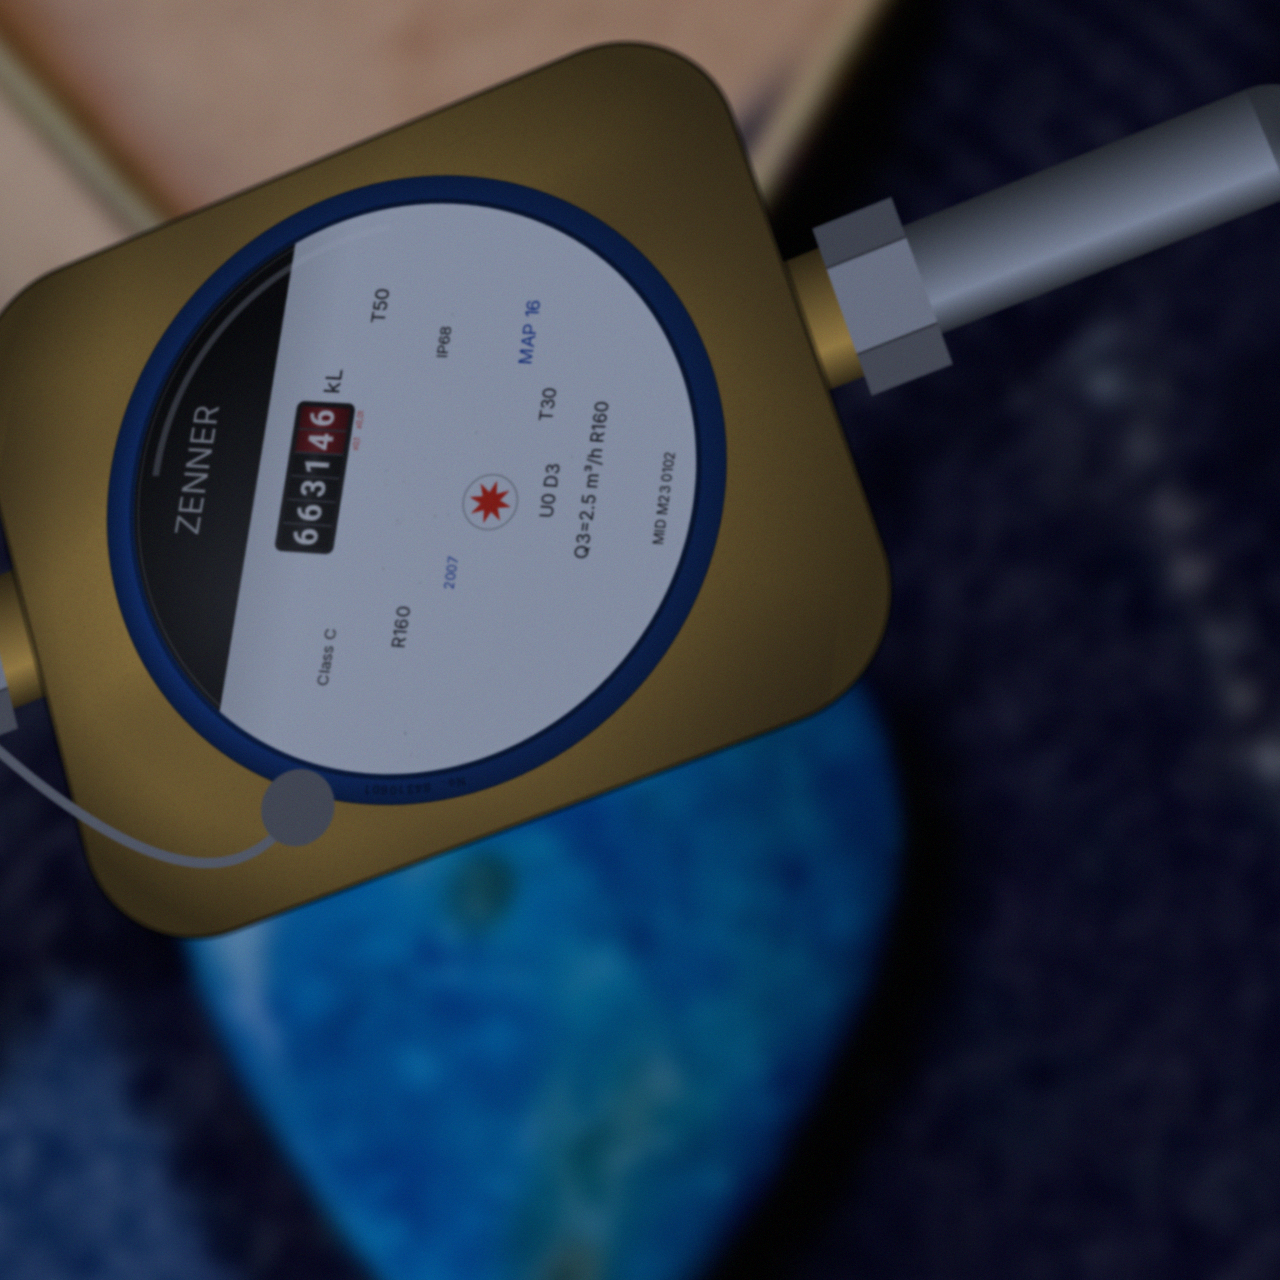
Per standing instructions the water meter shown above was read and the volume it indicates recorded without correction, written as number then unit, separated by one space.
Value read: 6631.46 kL
